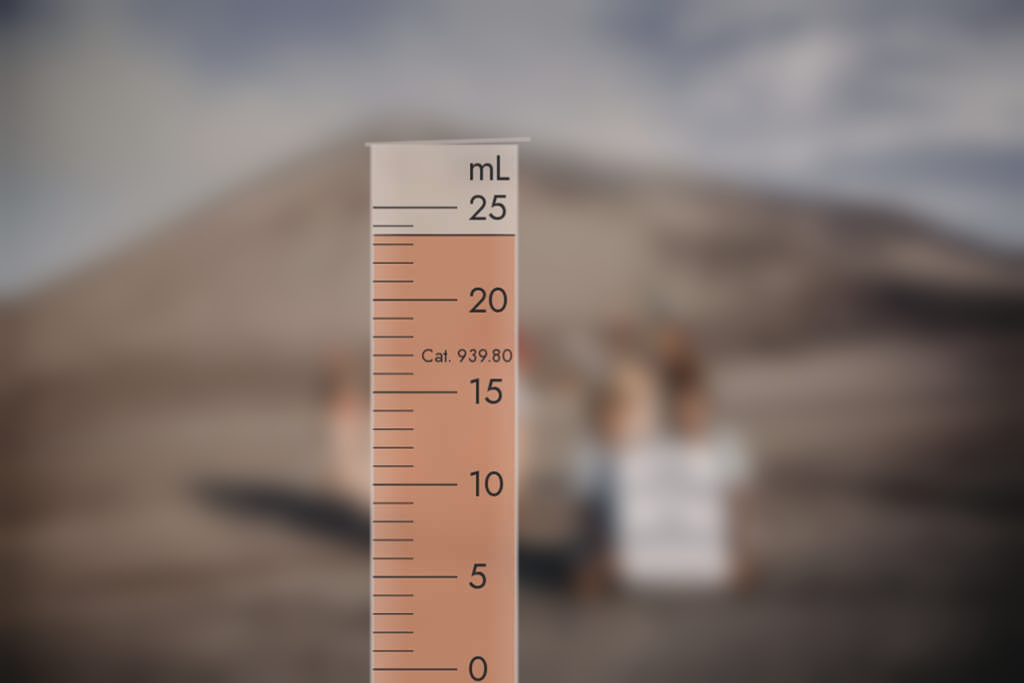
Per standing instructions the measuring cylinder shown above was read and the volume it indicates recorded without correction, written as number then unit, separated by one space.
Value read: 23.5 mL
